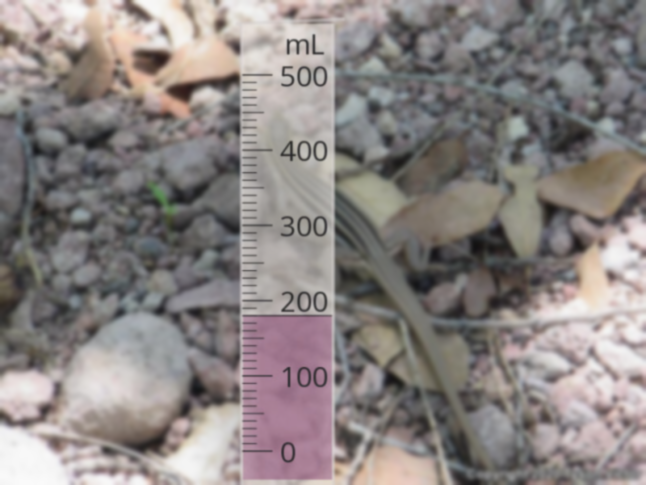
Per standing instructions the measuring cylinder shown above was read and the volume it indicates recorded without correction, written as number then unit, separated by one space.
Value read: 180 mL
